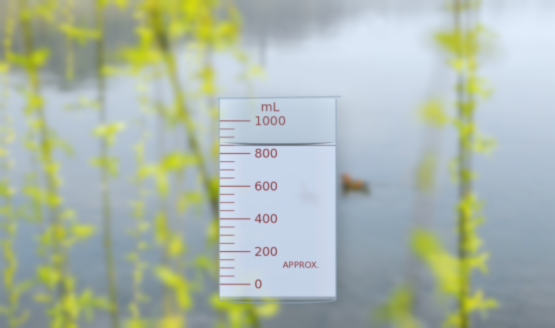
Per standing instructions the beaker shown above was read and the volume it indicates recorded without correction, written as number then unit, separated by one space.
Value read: 850 mL
